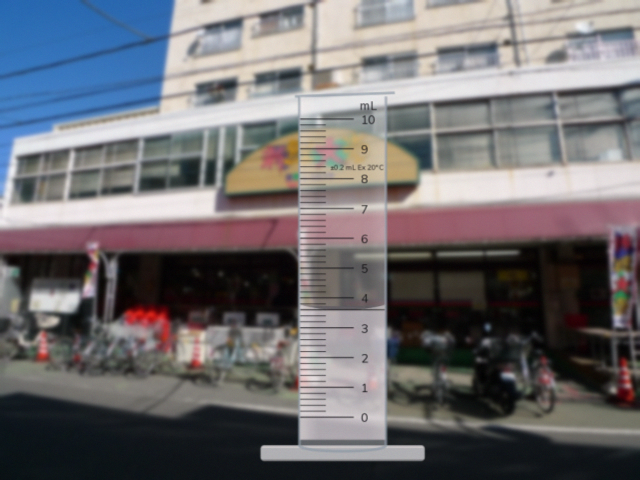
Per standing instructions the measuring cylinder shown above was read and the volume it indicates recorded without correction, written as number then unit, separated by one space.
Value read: 3.6 mL
